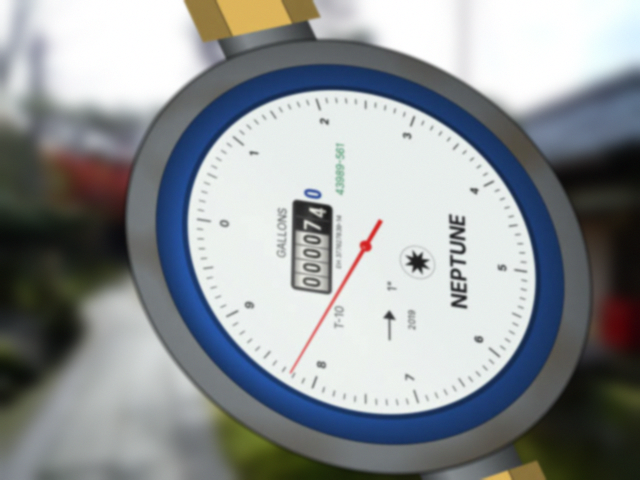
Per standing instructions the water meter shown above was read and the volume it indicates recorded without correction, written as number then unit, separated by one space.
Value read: 738.2 gal
